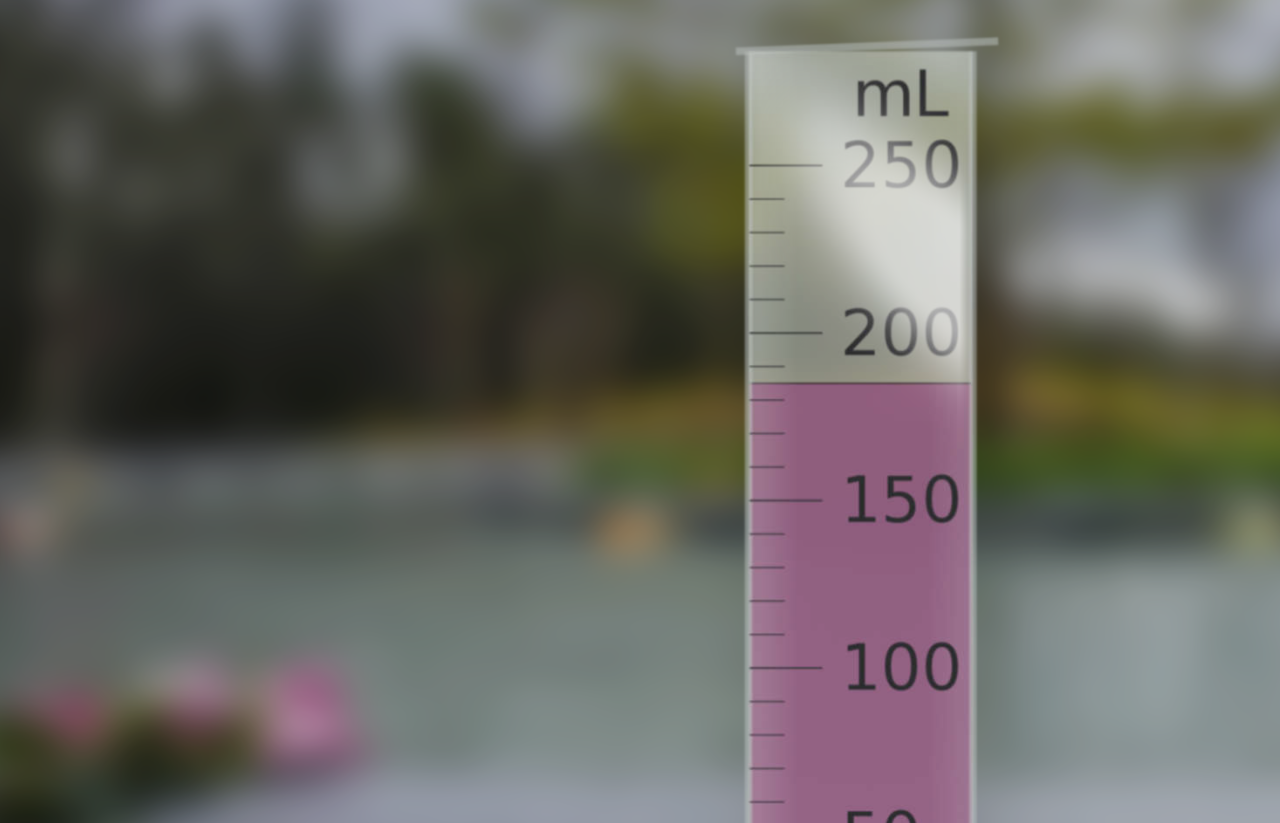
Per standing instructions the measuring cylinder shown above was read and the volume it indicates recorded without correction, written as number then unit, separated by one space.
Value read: 185 mL
